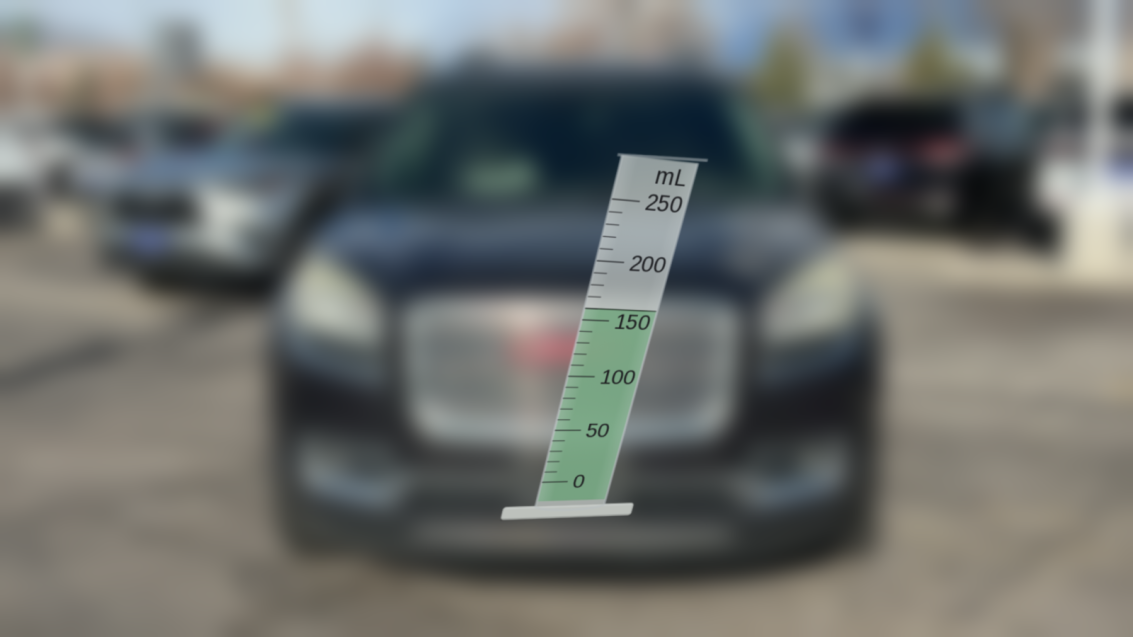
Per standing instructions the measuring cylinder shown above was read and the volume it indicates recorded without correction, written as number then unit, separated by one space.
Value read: 160 mL
